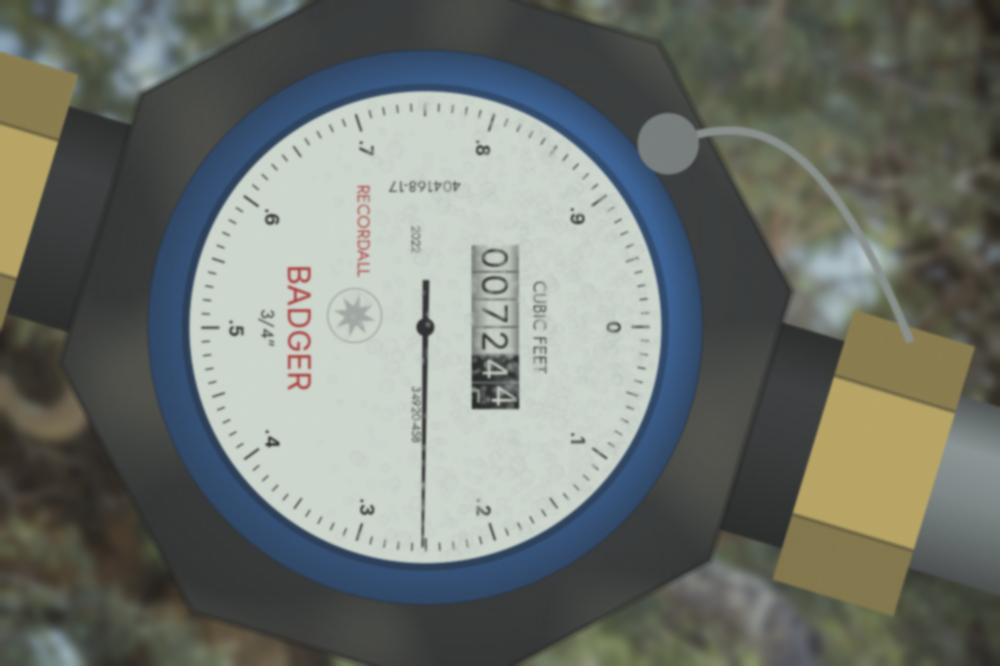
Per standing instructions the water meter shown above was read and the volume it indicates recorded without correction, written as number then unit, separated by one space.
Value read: 7244.25 ft³
